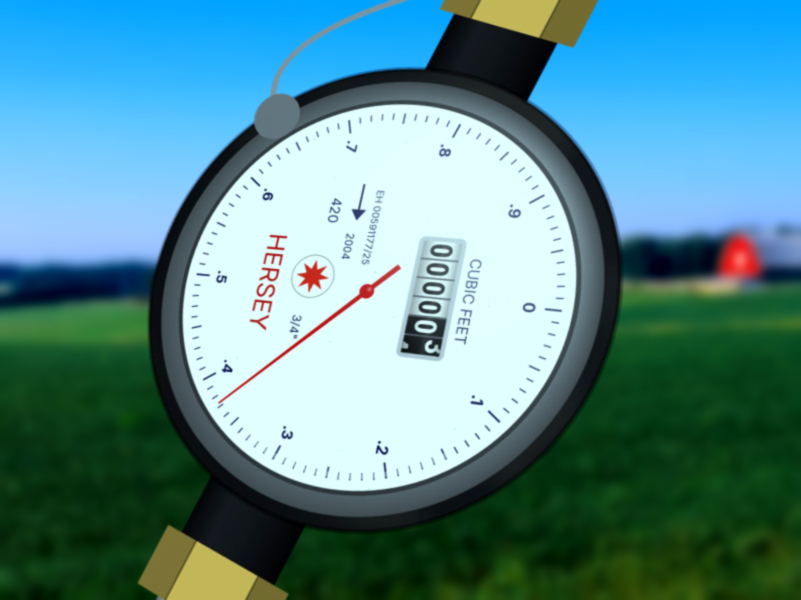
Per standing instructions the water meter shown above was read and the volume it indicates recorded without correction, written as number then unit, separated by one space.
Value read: 3.37 ft³
